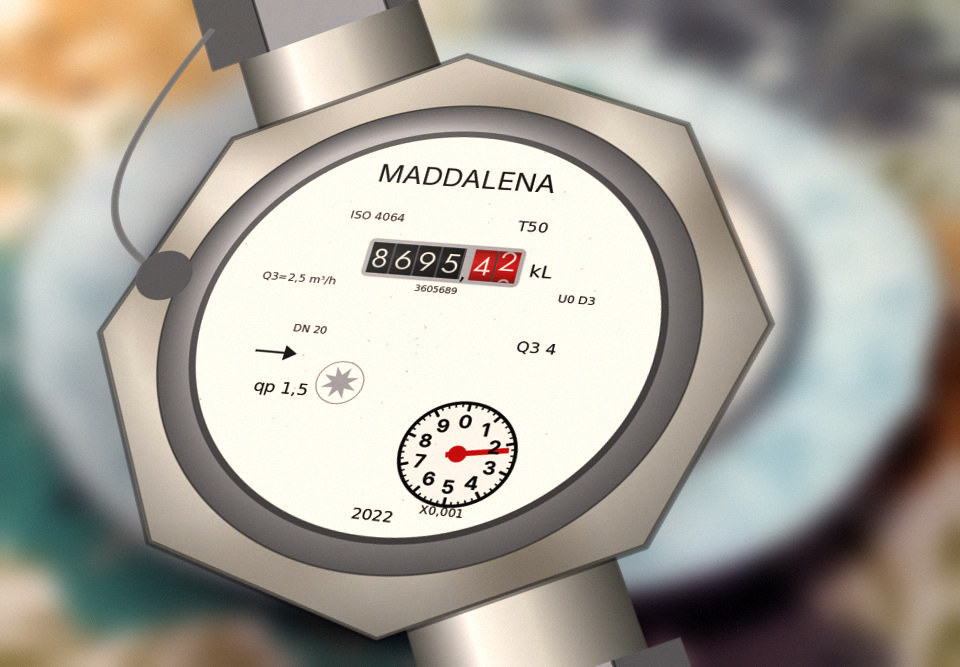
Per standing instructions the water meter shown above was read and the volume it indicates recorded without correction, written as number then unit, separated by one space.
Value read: 8695.422 kL
